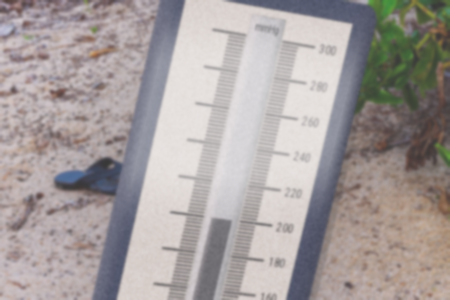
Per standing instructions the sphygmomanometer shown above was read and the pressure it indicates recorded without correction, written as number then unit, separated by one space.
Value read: 200 mmHg
